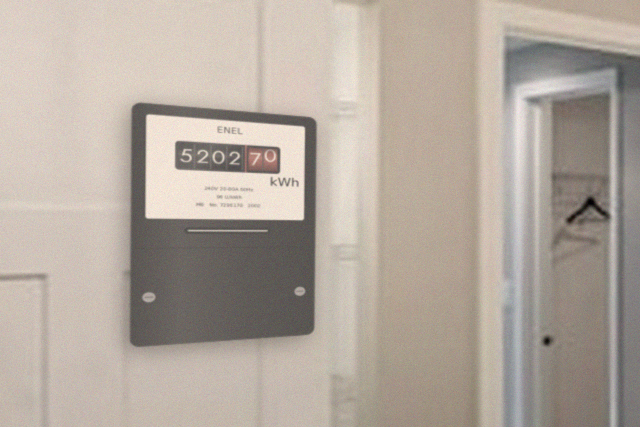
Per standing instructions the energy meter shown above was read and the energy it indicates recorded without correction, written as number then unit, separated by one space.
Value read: 5202.70 kWh
